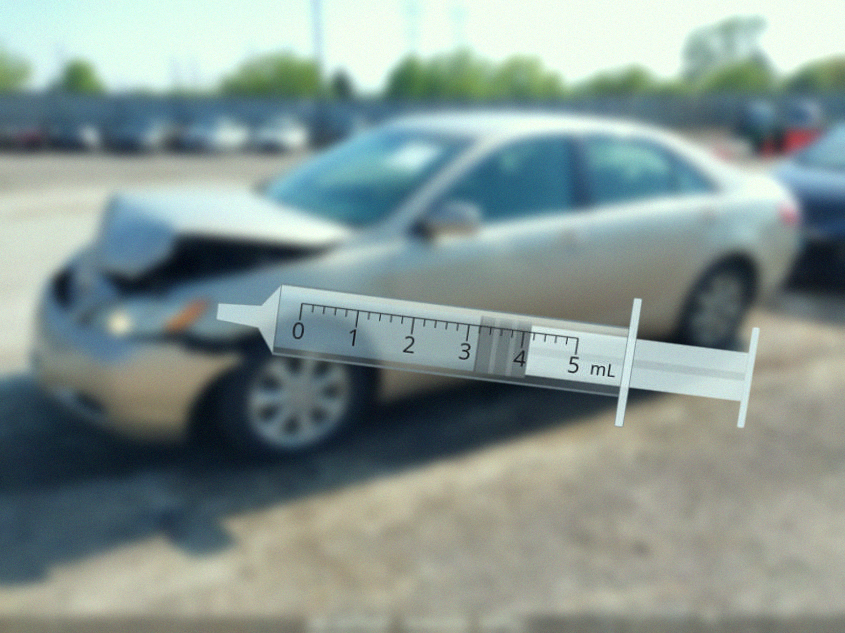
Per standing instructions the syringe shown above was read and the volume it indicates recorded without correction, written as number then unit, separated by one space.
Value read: 3.2 mL
